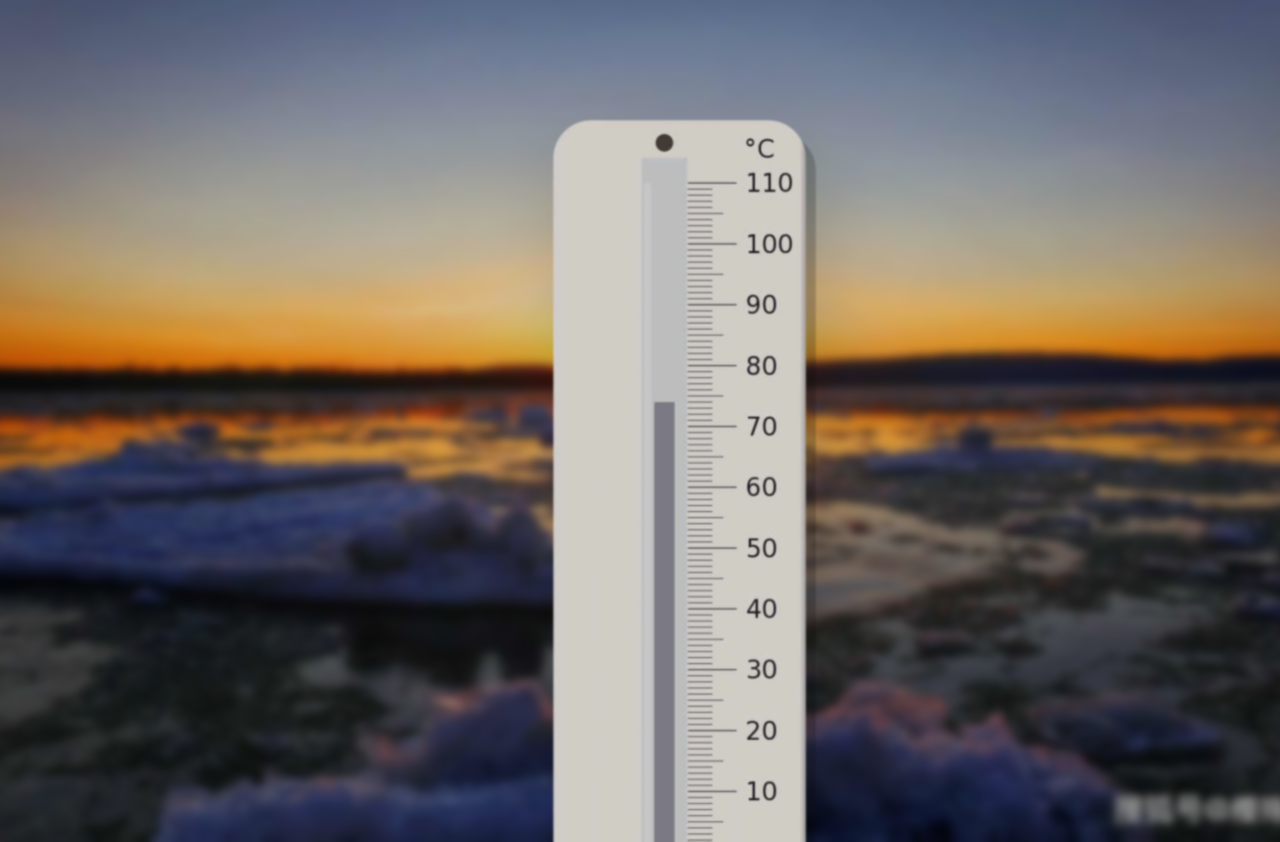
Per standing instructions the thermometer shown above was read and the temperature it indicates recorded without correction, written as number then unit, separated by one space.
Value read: 74 °C
